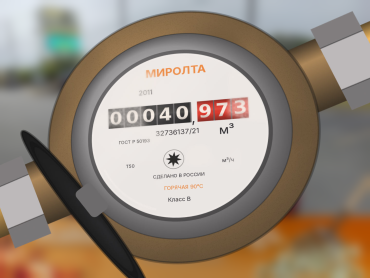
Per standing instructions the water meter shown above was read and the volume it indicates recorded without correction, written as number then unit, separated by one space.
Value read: 40.973 m³
